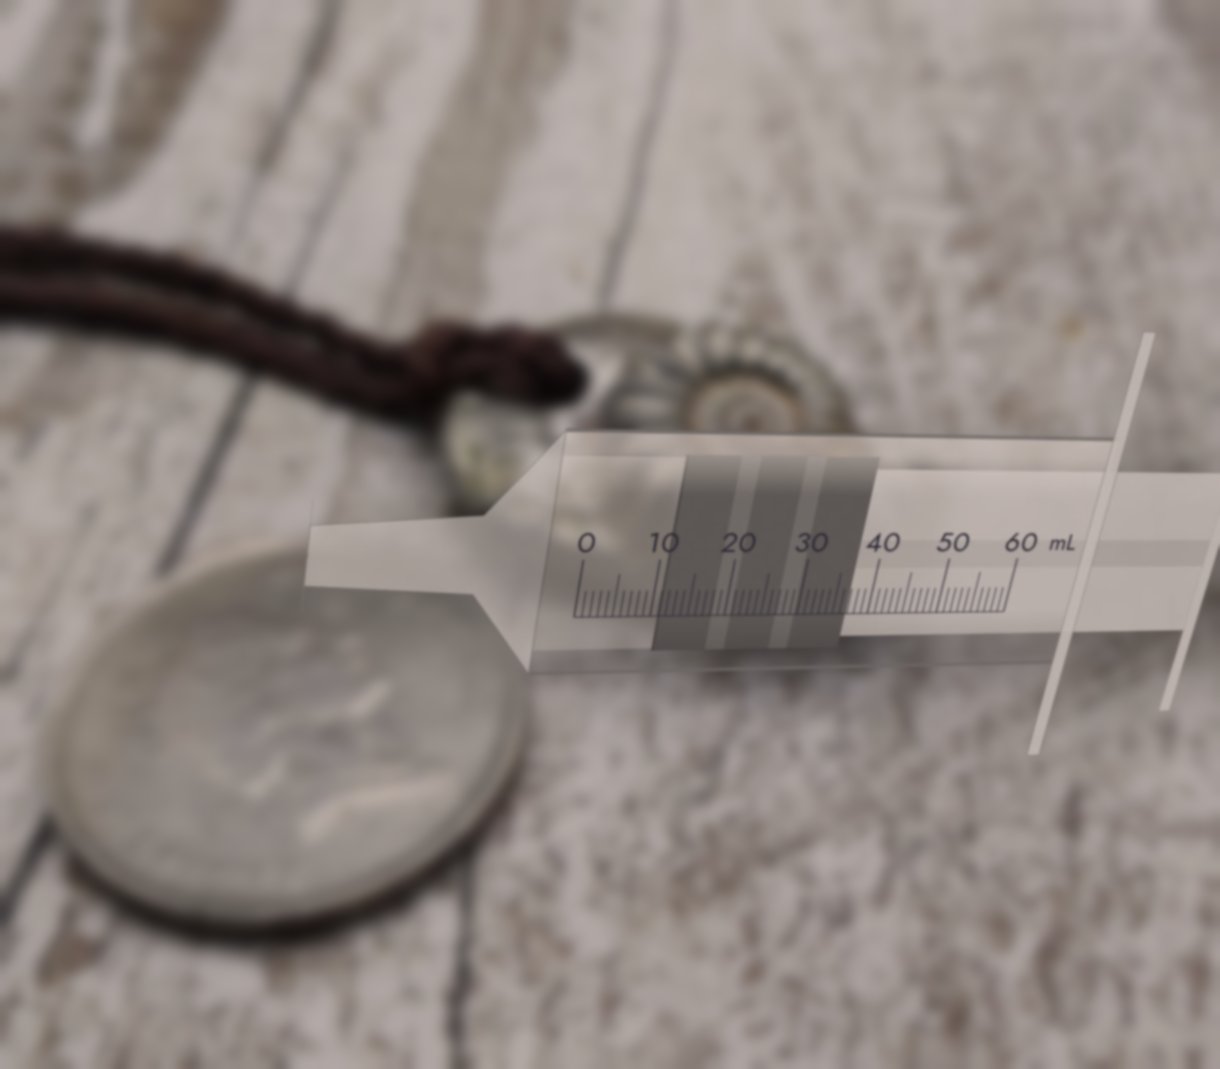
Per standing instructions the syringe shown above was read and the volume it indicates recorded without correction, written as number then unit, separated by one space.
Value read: 11 mL
